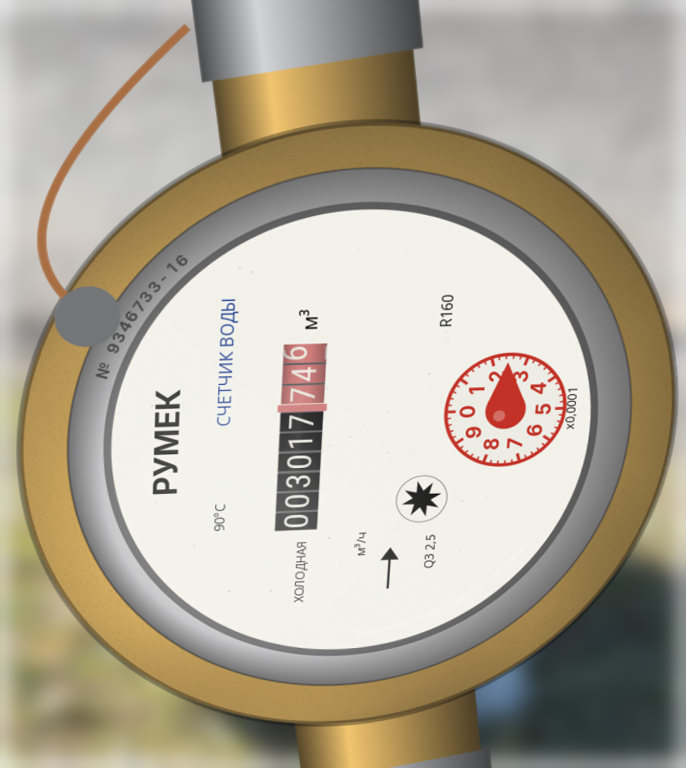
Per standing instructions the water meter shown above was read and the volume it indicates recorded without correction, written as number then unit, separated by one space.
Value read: 3017.7462 m³
